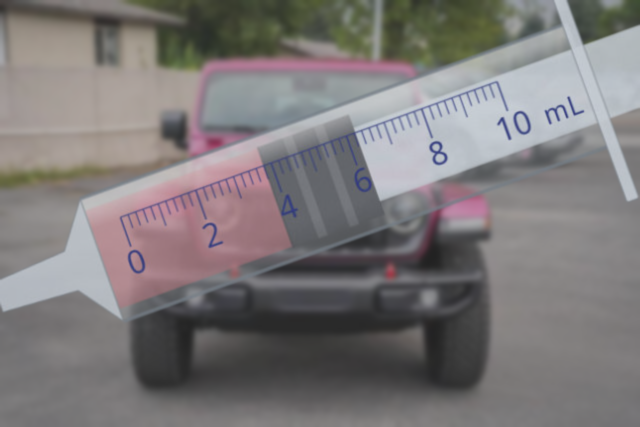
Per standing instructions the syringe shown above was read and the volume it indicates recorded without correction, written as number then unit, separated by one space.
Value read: 3.8 mL
